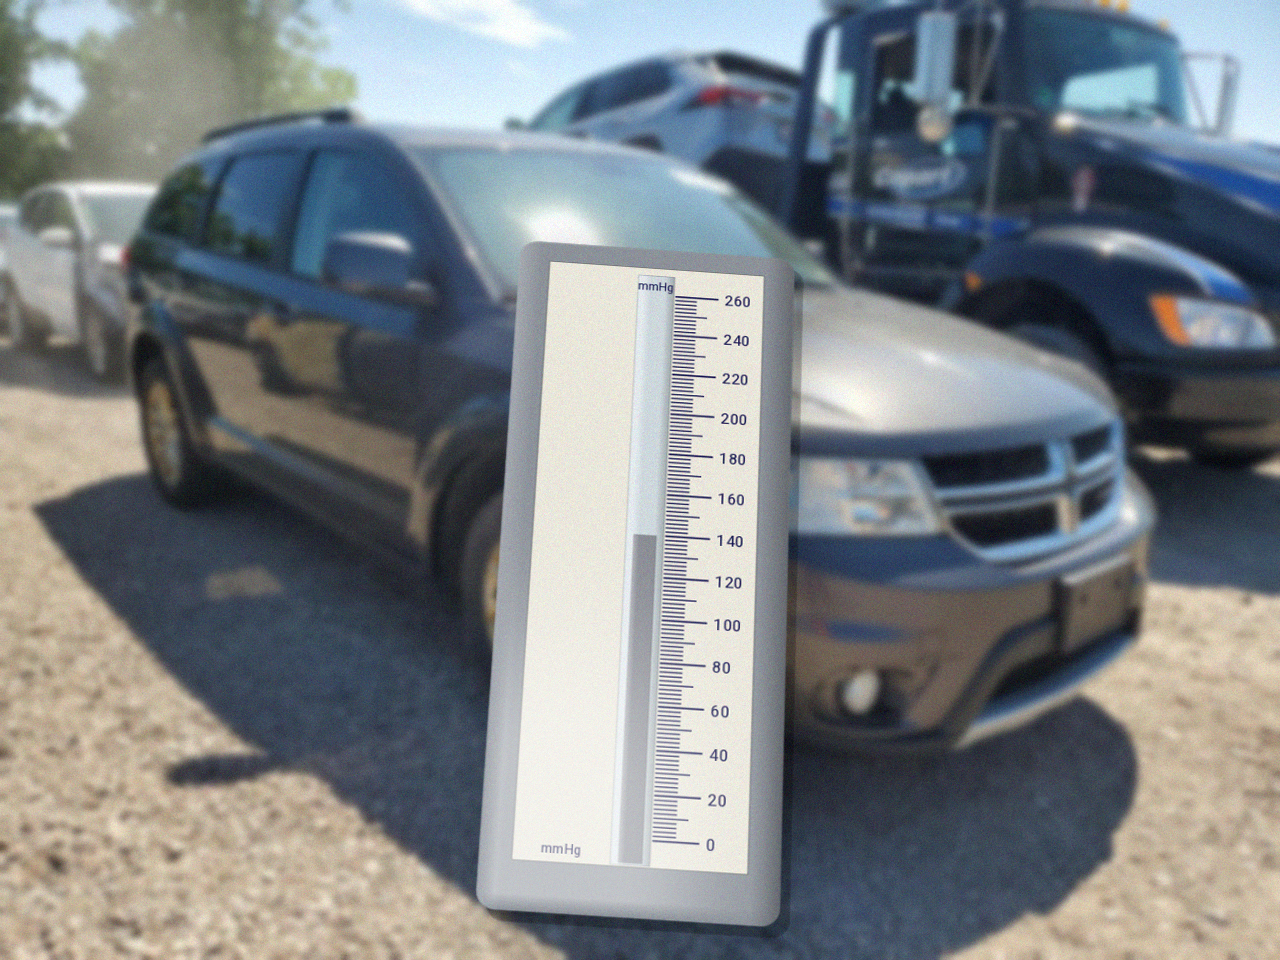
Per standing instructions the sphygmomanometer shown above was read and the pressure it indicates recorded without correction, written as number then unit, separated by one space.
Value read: 140 mmHg
